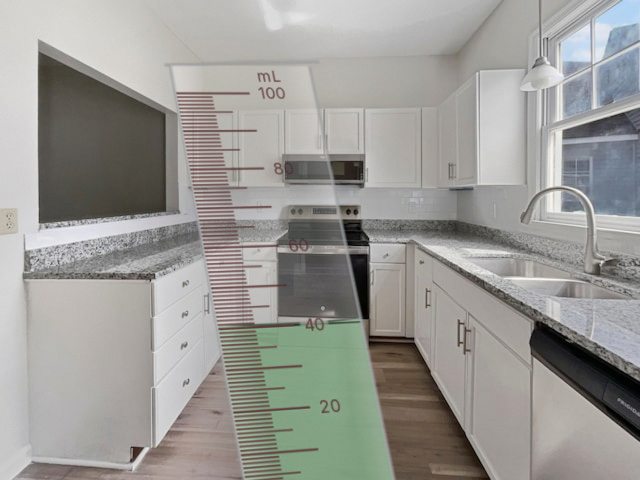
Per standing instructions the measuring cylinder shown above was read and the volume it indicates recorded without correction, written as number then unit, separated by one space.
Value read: 40 mL
